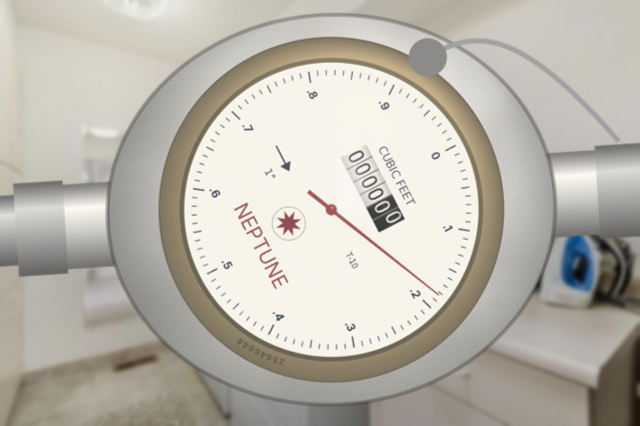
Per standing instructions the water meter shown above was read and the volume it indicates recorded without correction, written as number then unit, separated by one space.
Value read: 0.18 ft³
